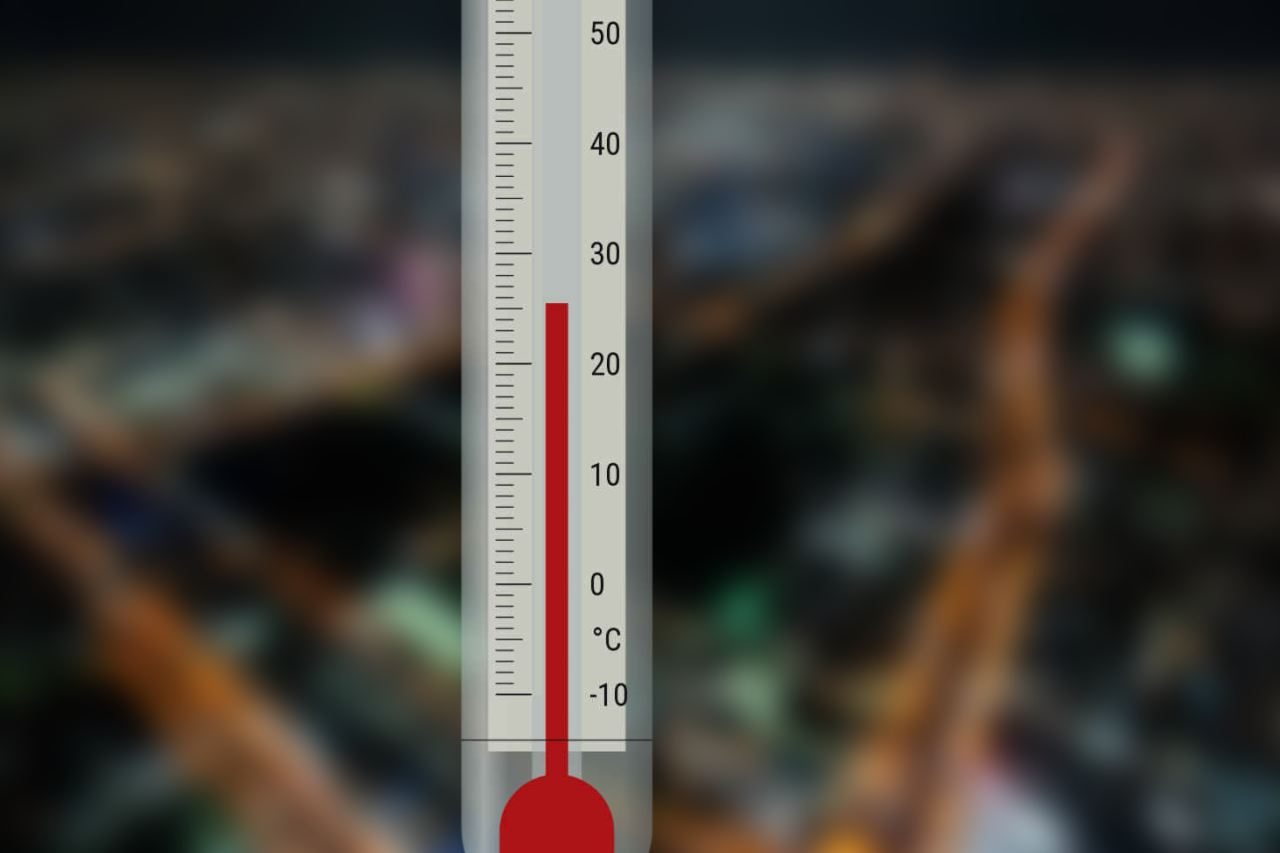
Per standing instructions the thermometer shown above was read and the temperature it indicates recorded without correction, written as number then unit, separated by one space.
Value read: 25.5 °C
